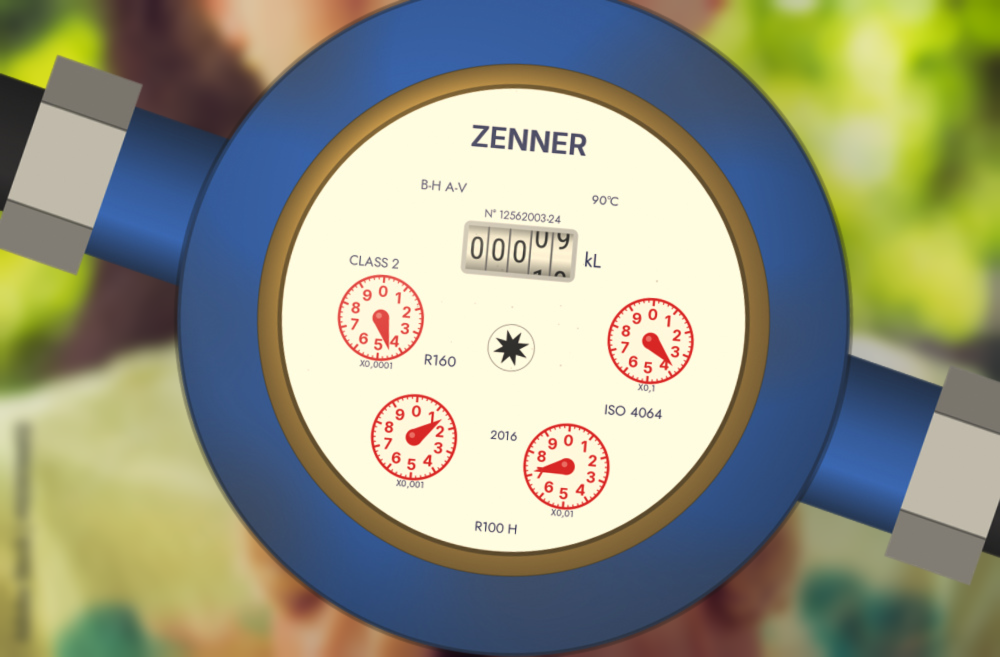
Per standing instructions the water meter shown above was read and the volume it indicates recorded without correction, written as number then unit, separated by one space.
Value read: 9.3714 kL
